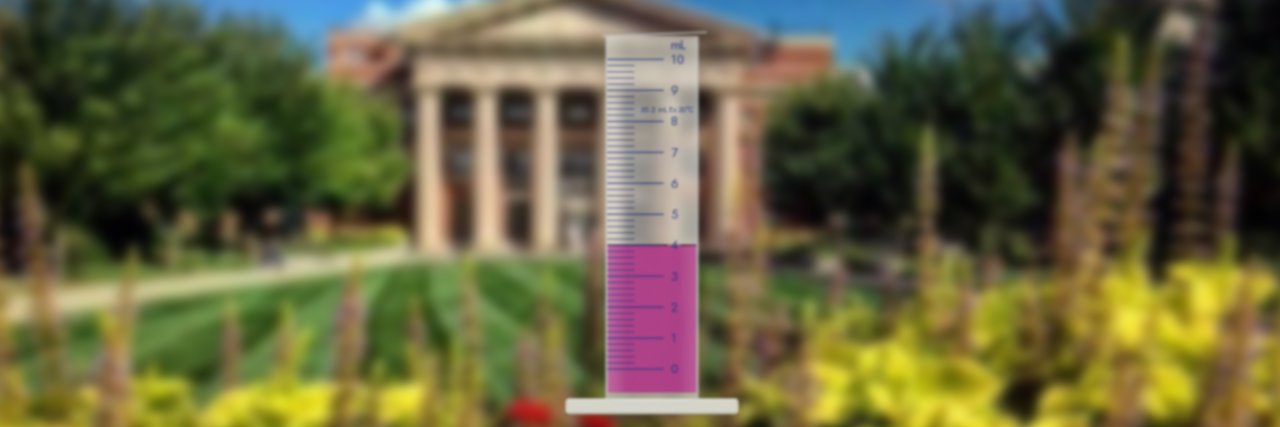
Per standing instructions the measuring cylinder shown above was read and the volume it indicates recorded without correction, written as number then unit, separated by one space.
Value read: 4 mL
